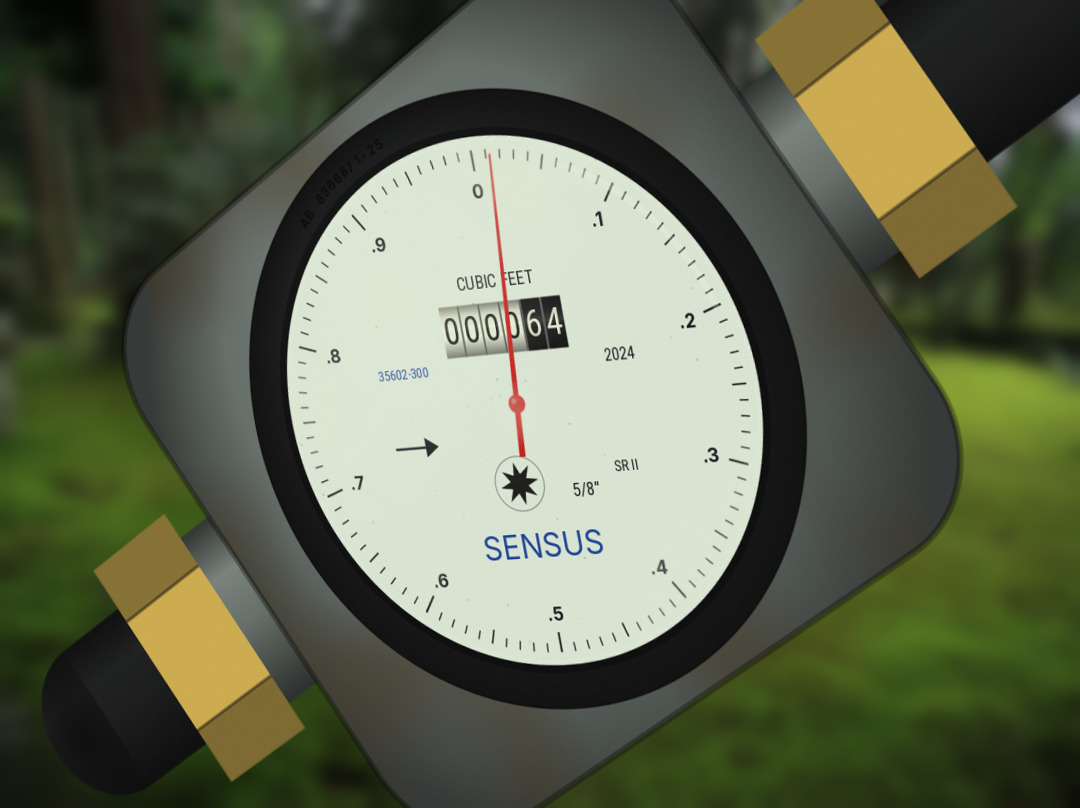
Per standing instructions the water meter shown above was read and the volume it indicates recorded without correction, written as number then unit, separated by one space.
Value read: 64.01 ft³
